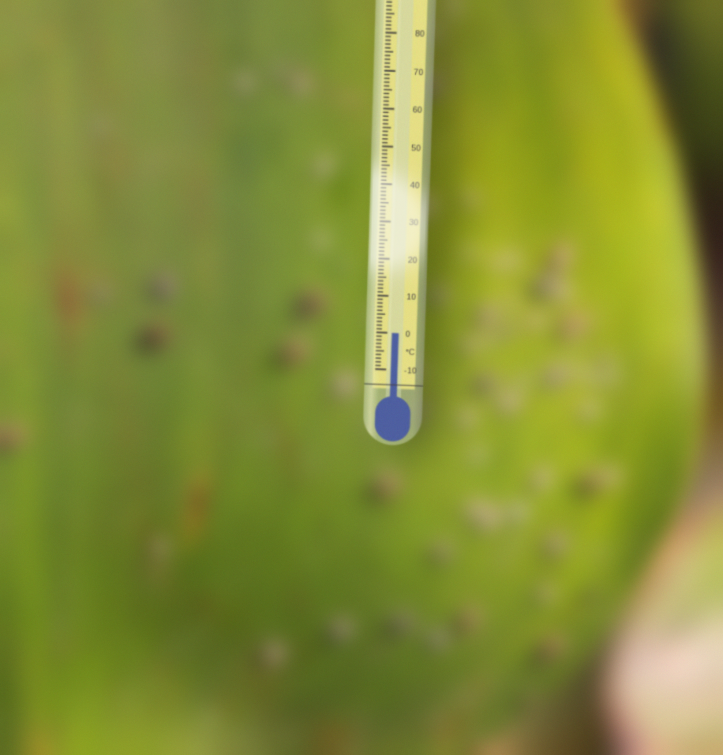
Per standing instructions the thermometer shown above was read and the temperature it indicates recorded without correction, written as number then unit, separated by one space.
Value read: 0 °C
